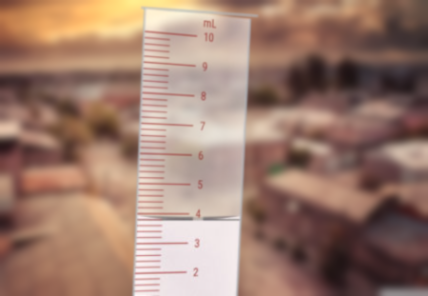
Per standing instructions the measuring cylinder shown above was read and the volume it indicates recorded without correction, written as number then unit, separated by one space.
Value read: 3.8 mL
